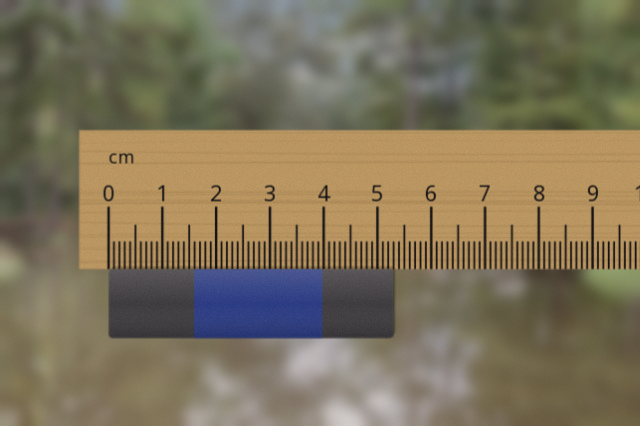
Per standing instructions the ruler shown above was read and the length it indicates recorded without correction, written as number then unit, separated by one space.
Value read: 5.3 cm
